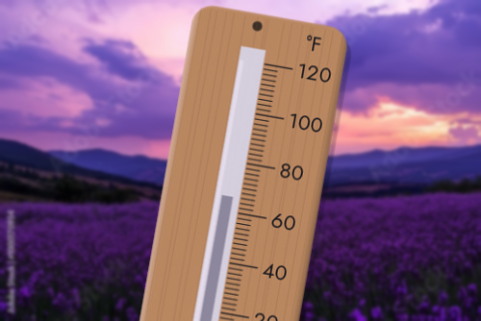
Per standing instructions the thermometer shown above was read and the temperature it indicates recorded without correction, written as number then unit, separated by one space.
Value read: 66 °F
